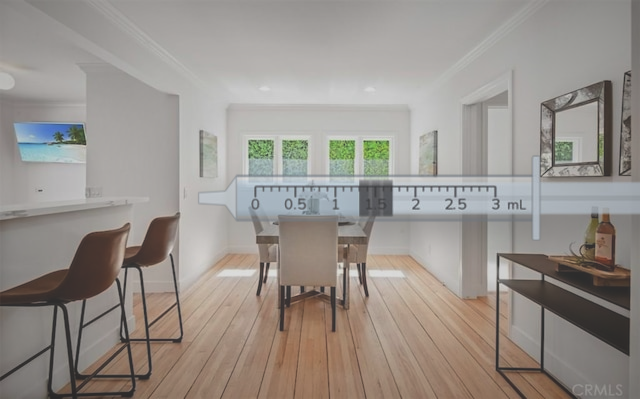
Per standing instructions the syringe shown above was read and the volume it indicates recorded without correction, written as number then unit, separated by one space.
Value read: 1.3 mL
